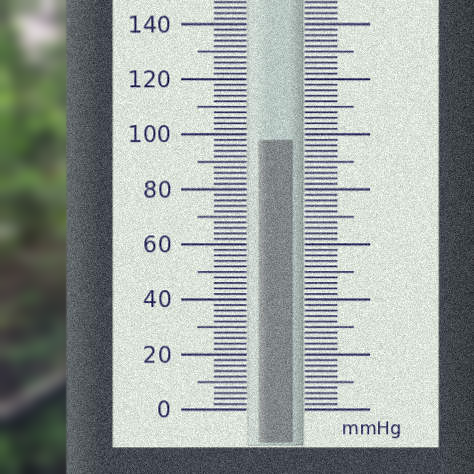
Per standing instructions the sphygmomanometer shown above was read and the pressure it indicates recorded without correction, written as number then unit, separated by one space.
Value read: 98 mmHg
